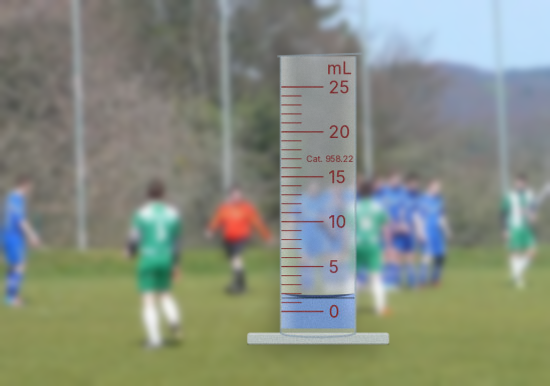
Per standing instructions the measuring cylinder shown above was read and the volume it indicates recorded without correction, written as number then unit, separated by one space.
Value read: 1.5 mL
